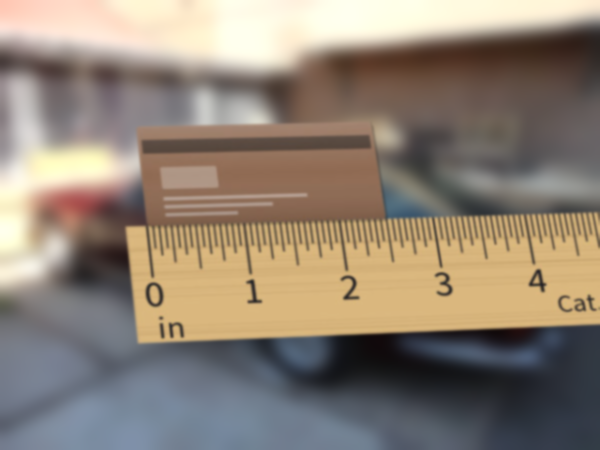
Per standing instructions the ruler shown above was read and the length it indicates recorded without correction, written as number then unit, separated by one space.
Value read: 2.5 in
